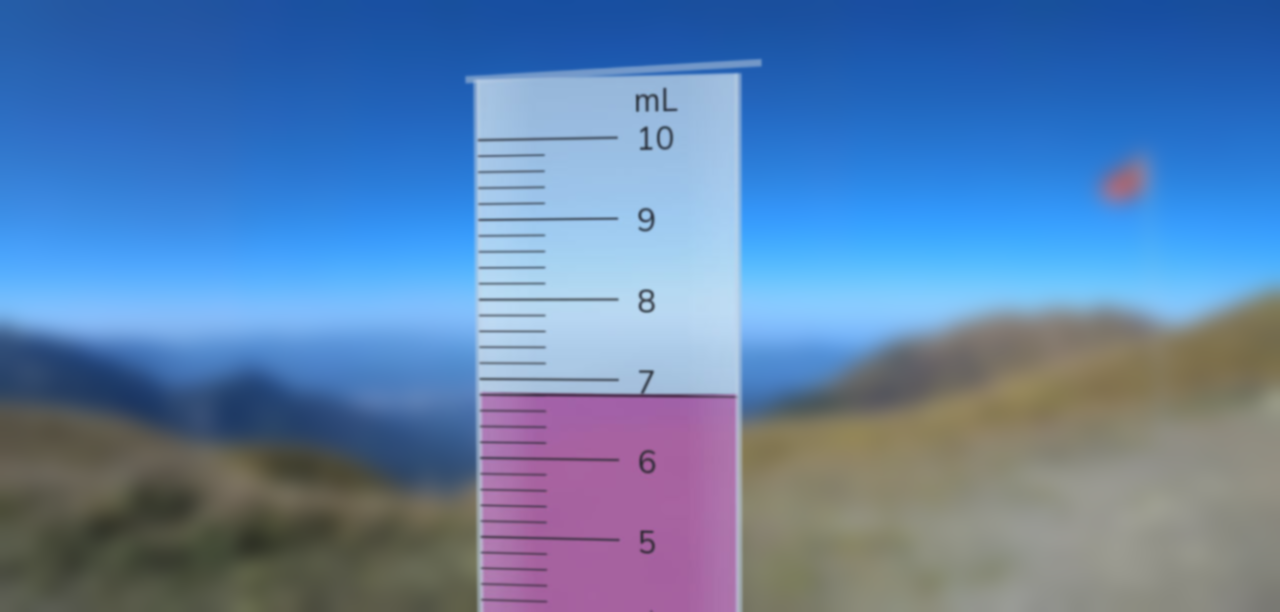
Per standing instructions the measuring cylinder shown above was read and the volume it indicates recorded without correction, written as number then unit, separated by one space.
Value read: 6.8 mL
